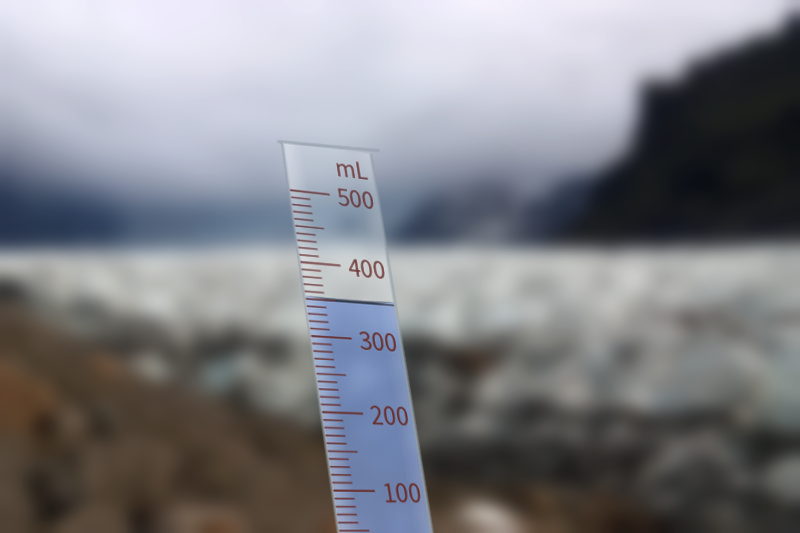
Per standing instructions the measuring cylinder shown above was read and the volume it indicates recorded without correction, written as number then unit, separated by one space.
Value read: 350 mL
